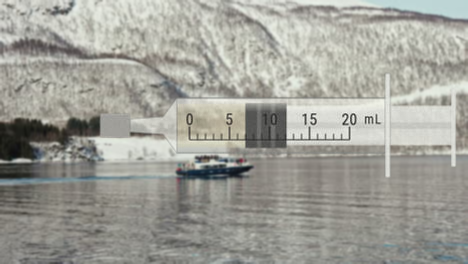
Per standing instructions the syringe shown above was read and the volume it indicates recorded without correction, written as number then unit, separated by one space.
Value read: 7 mL
